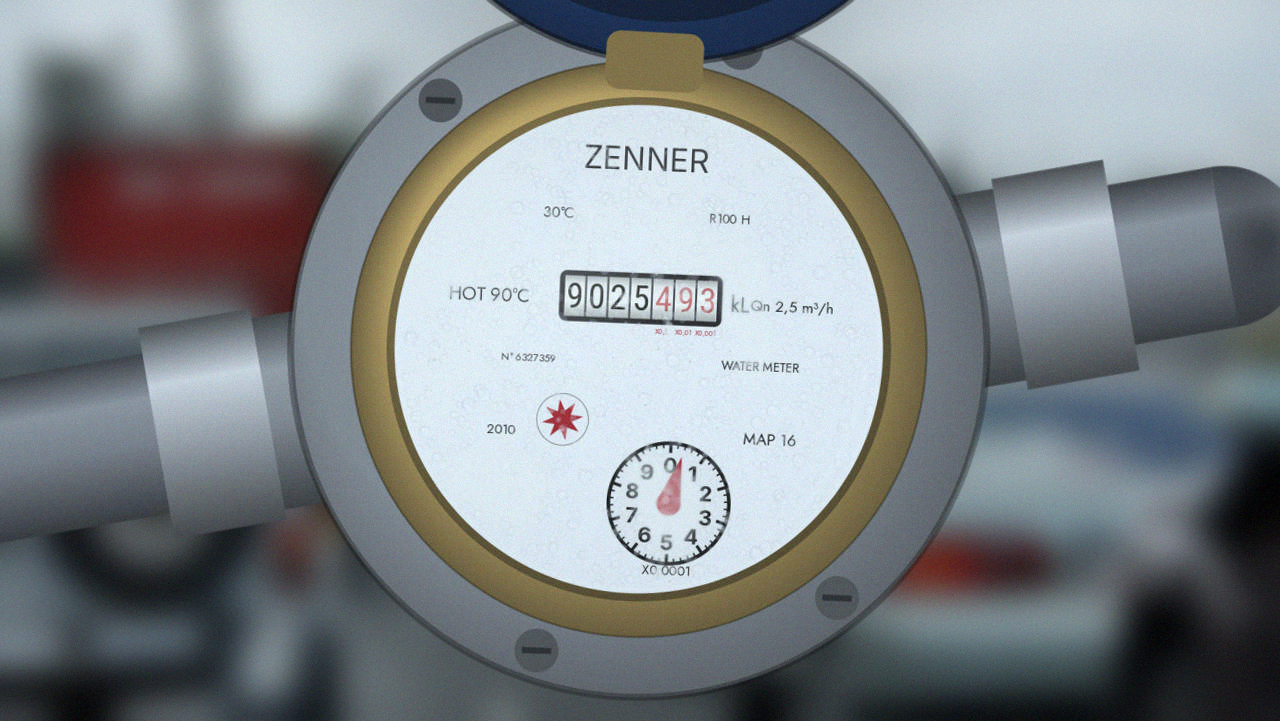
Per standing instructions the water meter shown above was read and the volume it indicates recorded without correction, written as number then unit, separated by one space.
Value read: 9025.4930 kL
